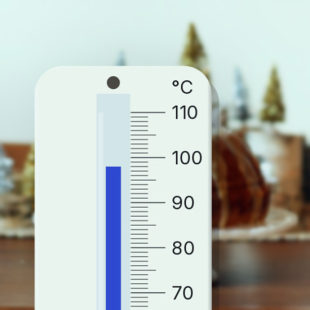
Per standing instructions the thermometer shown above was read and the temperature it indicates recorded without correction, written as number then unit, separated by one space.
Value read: 98 °C
